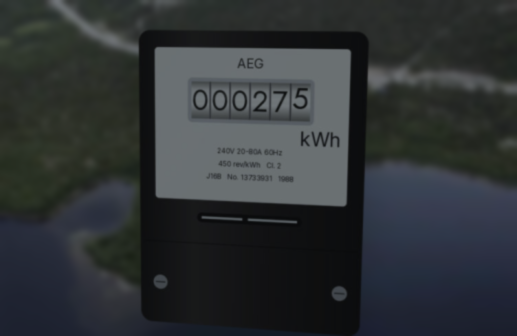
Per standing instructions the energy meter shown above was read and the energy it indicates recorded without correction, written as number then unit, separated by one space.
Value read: 275 kWh
